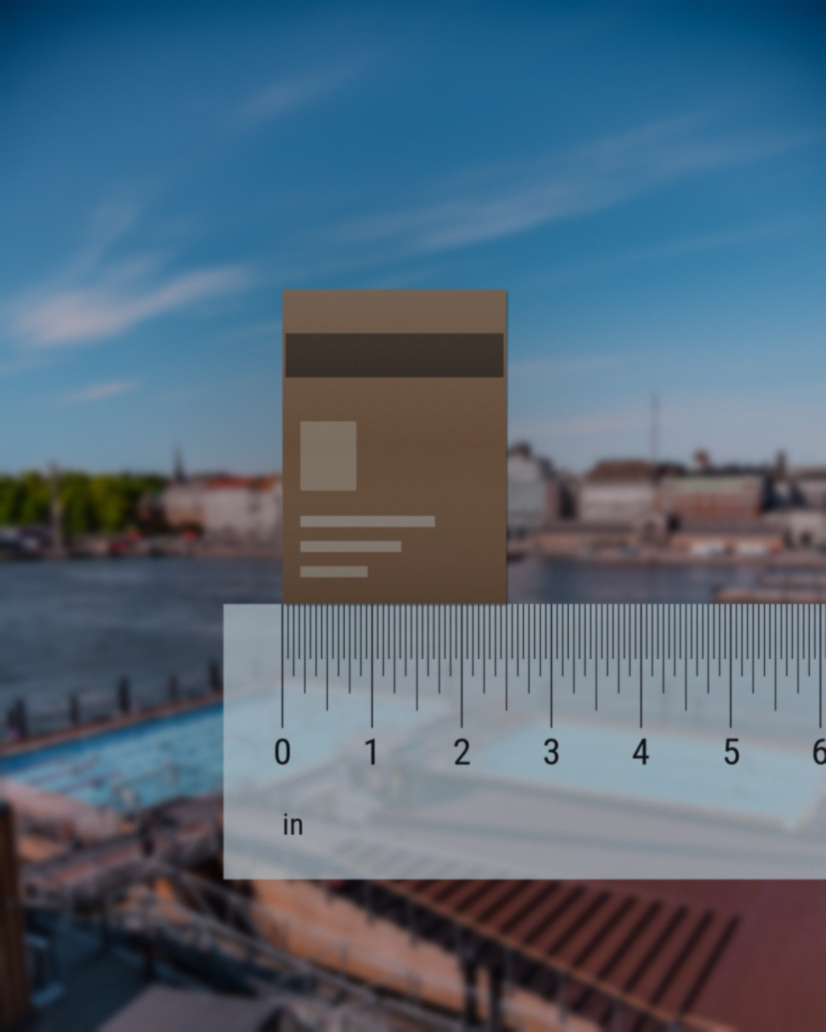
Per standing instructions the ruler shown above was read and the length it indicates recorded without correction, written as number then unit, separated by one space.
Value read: 2.5 in
